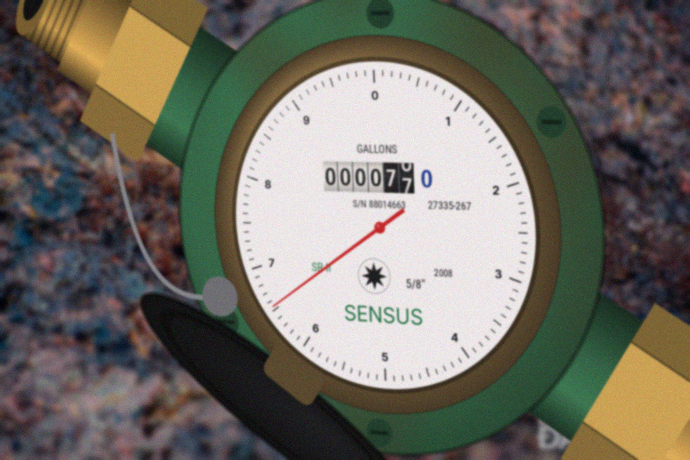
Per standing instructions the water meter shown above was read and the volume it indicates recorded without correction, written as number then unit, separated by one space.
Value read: 766.5 gal
